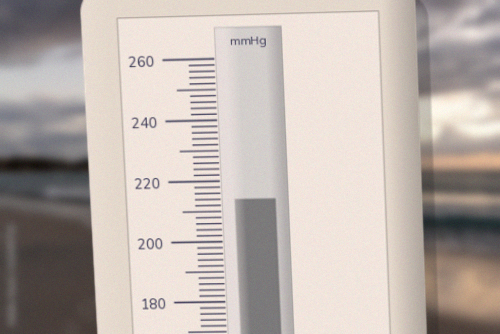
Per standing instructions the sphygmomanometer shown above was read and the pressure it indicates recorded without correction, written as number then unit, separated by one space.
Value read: 214 mmHg
